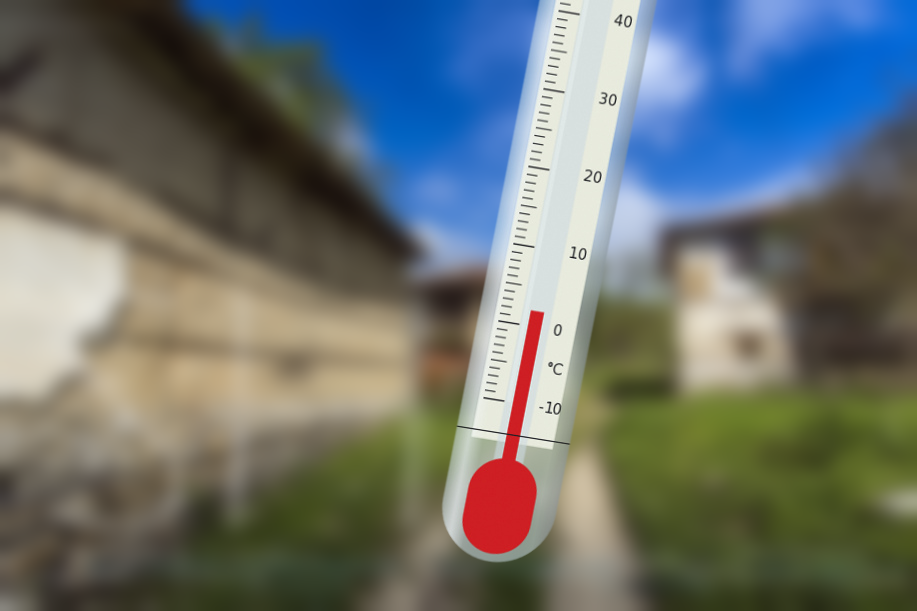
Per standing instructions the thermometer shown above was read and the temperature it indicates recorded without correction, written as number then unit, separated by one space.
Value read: 2 °C
